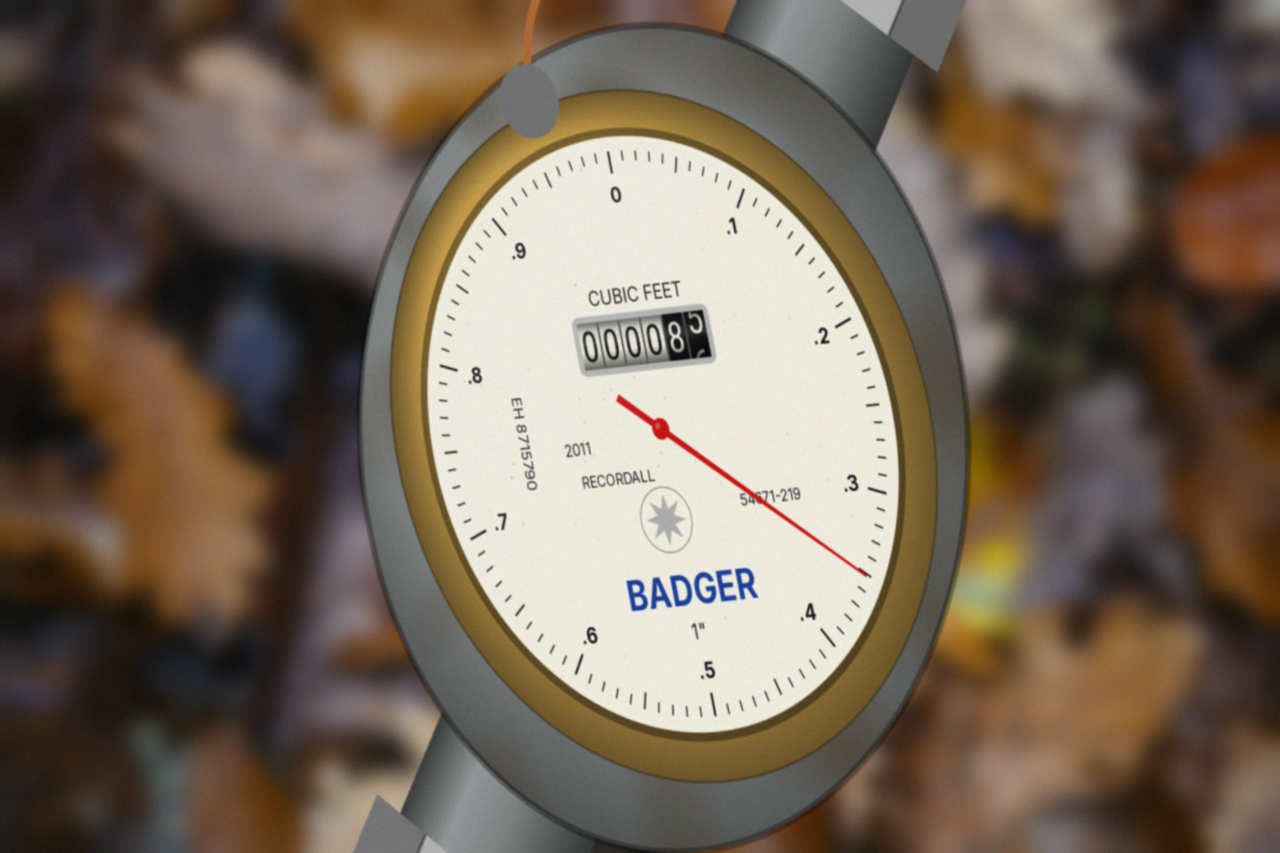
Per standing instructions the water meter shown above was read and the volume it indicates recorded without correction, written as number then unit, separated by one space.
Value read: 85.35 ft³
